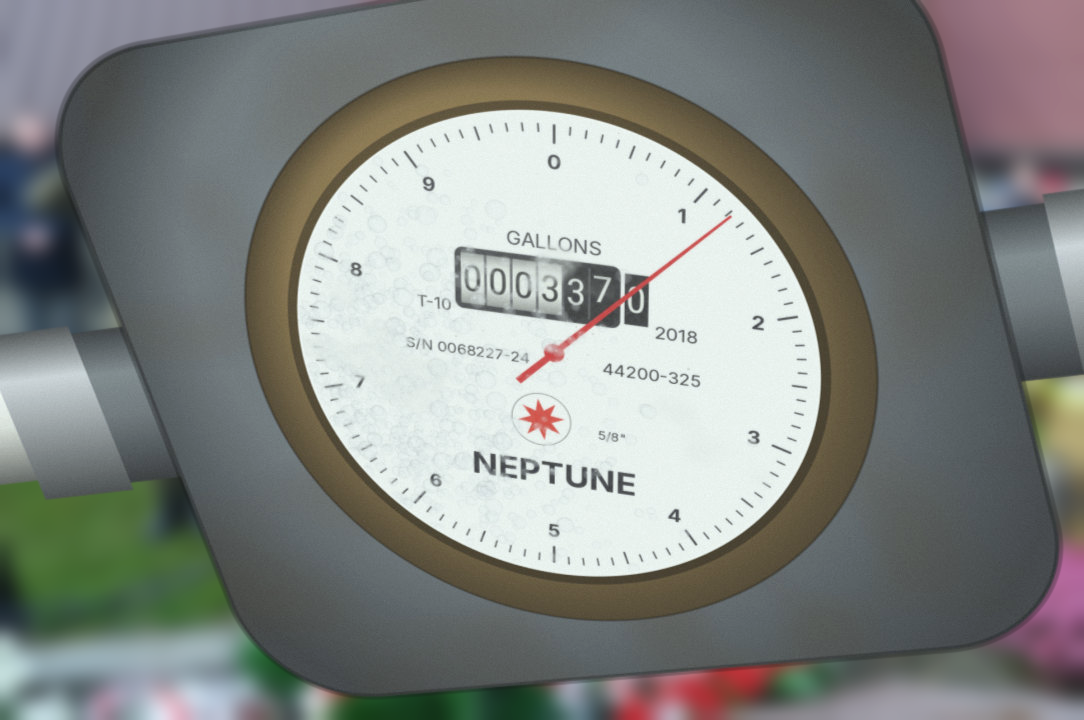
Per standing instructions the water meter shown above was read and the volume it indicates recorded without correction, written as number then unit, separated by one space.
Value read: 3371.2 gal
